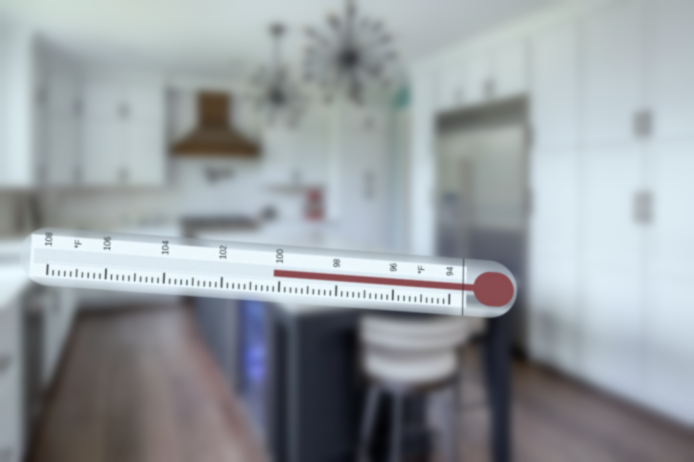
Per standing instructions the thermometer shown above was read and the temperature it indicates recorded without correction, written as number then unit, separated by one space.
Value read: 100.2 °F
